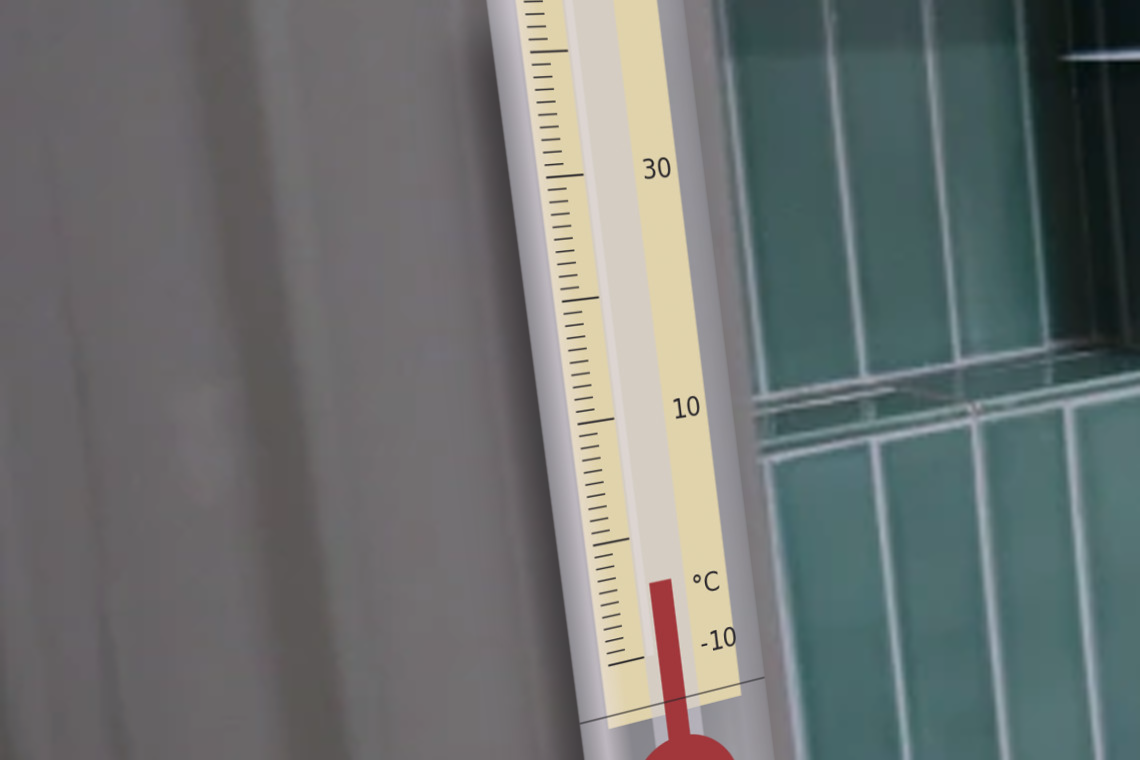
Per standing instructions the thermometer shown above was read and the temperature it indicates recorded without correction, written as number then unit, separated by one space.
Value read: -4 °C
